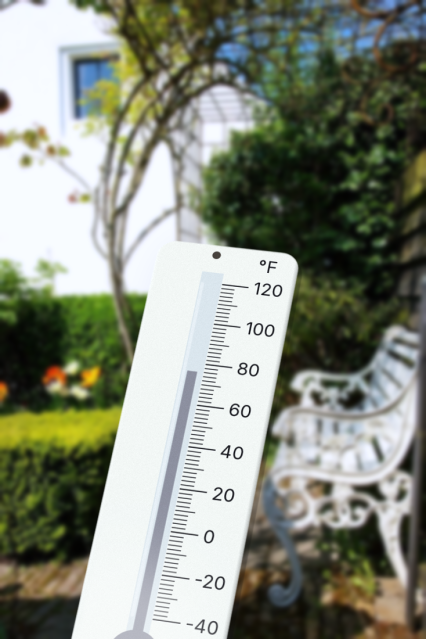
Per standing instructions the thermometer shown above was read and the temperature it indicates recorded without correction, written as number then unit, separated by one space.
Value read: 76 °F
